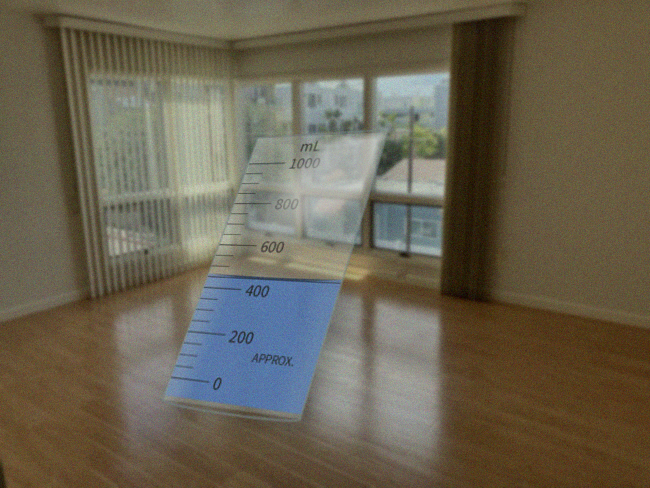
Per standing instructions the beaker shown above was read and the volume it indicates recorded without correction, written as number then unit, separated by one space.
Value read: 450 mL
